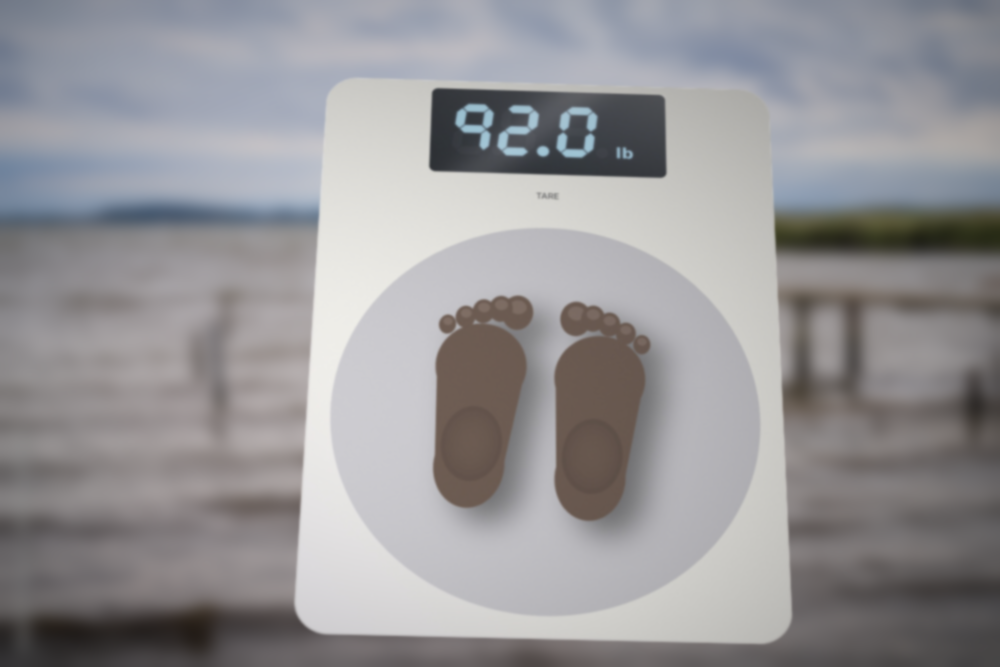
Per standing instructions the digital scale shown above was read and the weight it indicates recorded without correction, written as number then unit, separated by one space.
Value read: 92.0 lb
